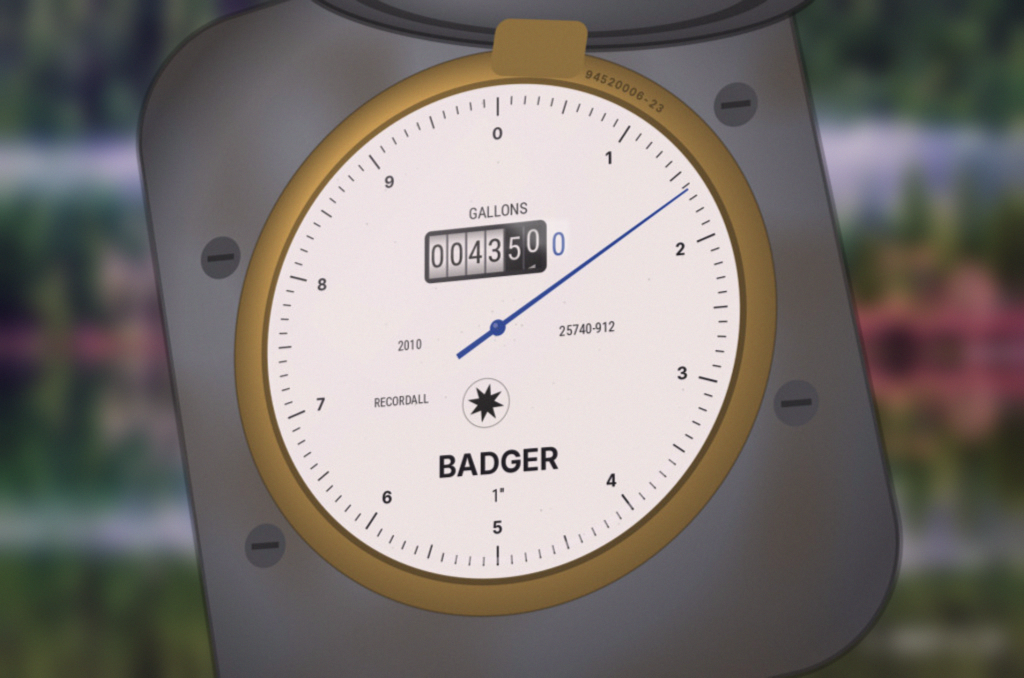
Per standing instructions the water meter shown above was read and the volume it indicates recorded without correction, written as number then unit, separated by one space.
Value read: 43501.6 gal
